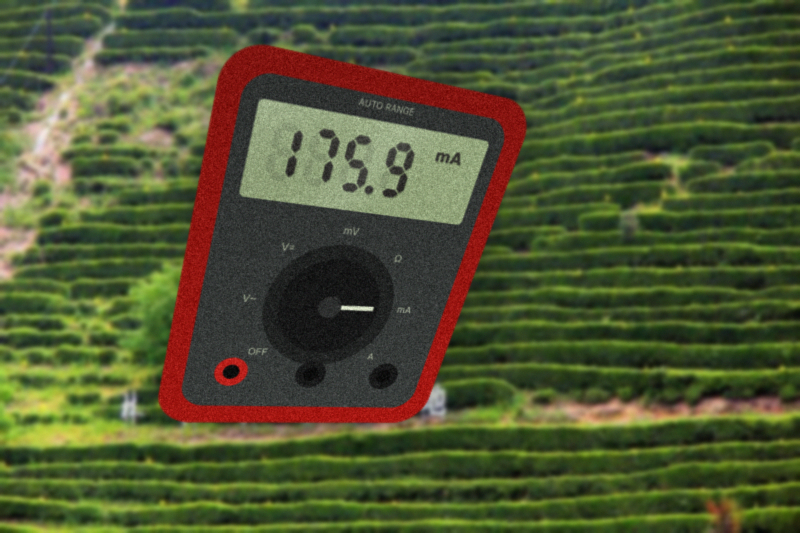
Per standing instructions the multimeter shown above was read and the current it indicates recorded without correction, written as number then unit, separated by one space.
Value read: 175.9 mA
